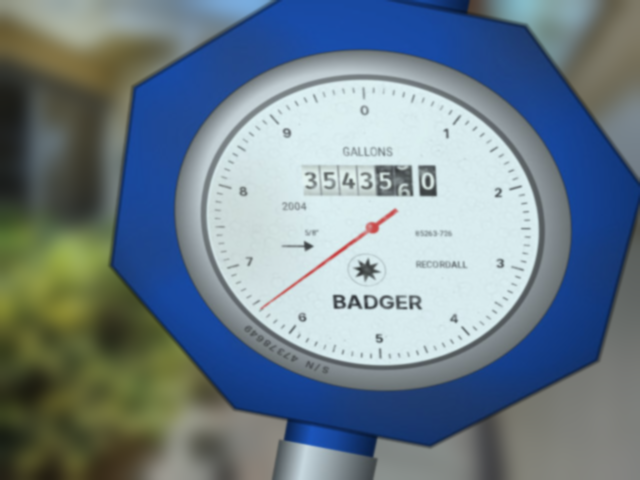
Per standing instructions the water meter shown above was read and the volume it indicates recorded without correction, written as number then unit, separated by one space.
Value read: 3543556.4 gal
